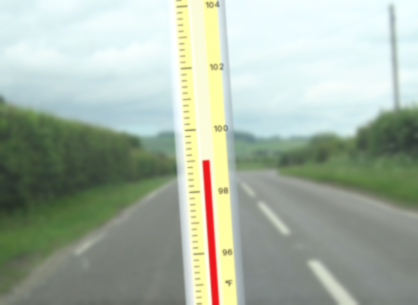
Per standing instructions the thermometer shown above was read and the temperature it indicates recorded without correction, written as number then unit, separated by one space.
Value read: 99 °F
